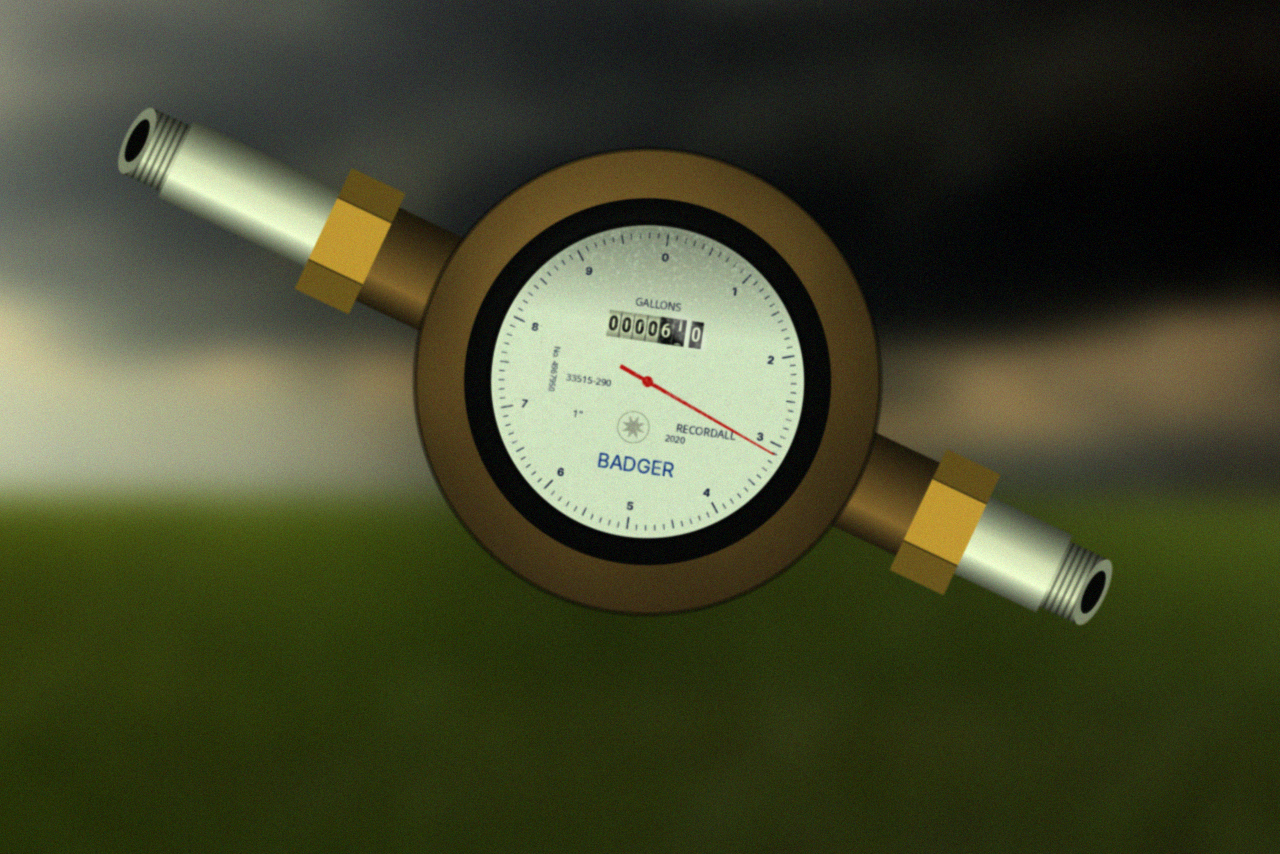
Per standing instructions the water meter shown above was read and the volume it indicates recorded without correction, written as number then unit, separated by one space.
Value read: 613.1 gal
